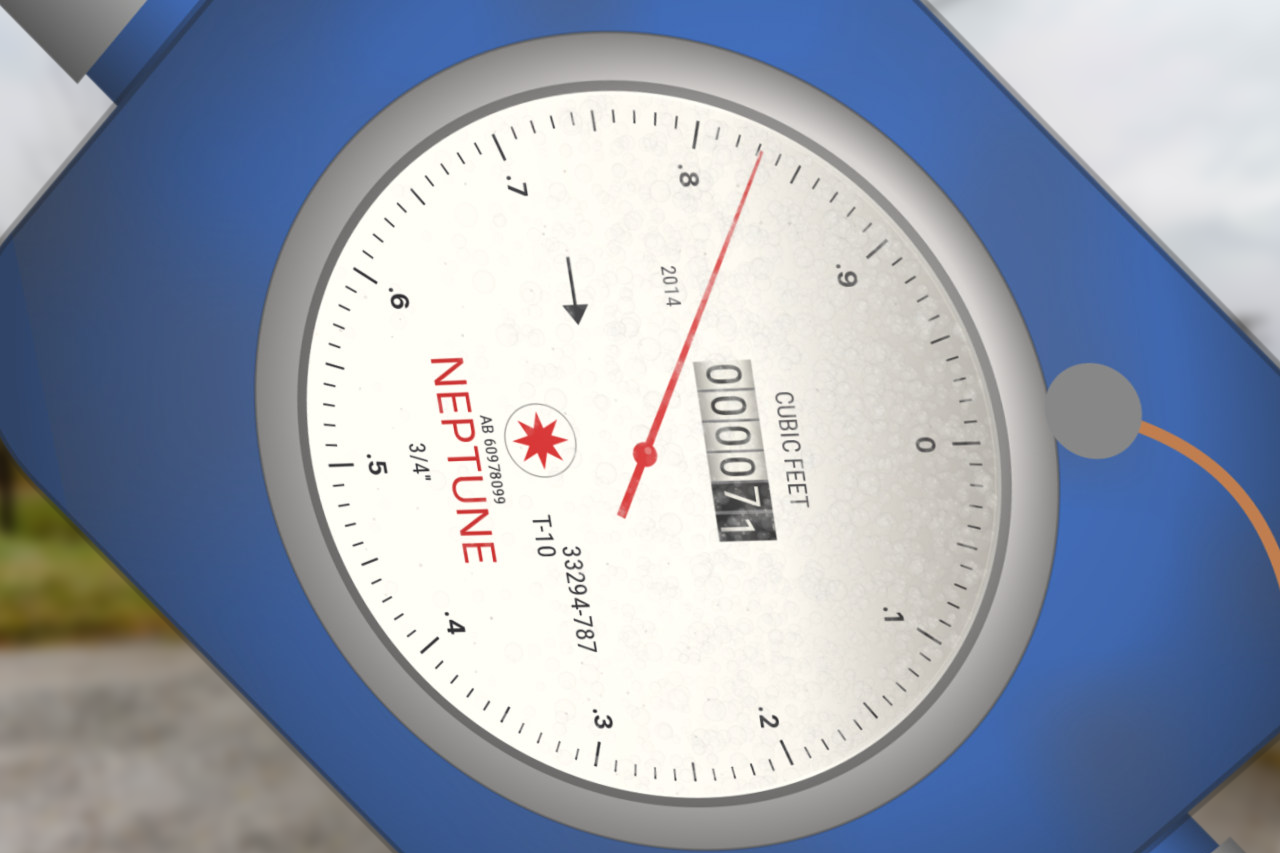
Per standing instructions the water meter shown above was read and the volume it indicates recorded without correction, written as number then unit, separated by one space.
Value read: 70.83 ft³
